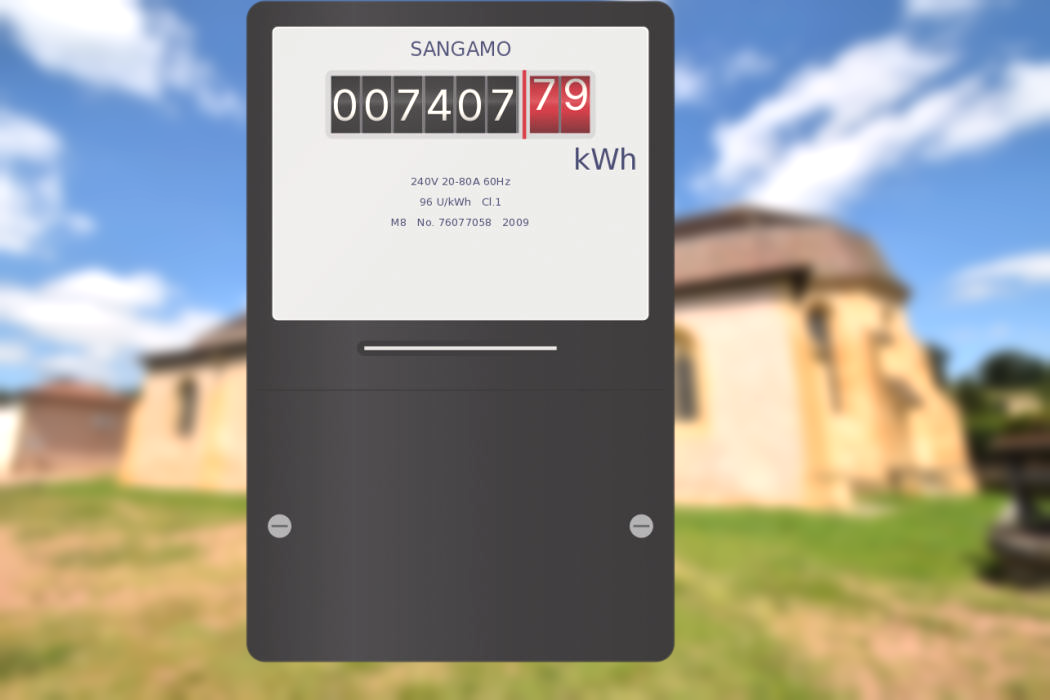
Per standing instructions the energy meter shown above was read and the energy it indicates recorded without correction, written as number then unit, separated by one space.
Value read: 7407.79 kWh
